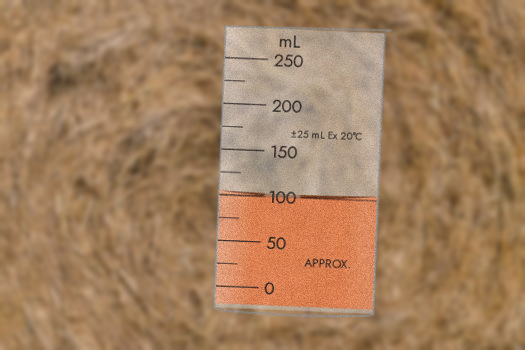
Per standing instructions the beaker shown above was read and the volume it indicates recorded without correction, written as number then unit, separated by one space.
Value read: 100 mL
